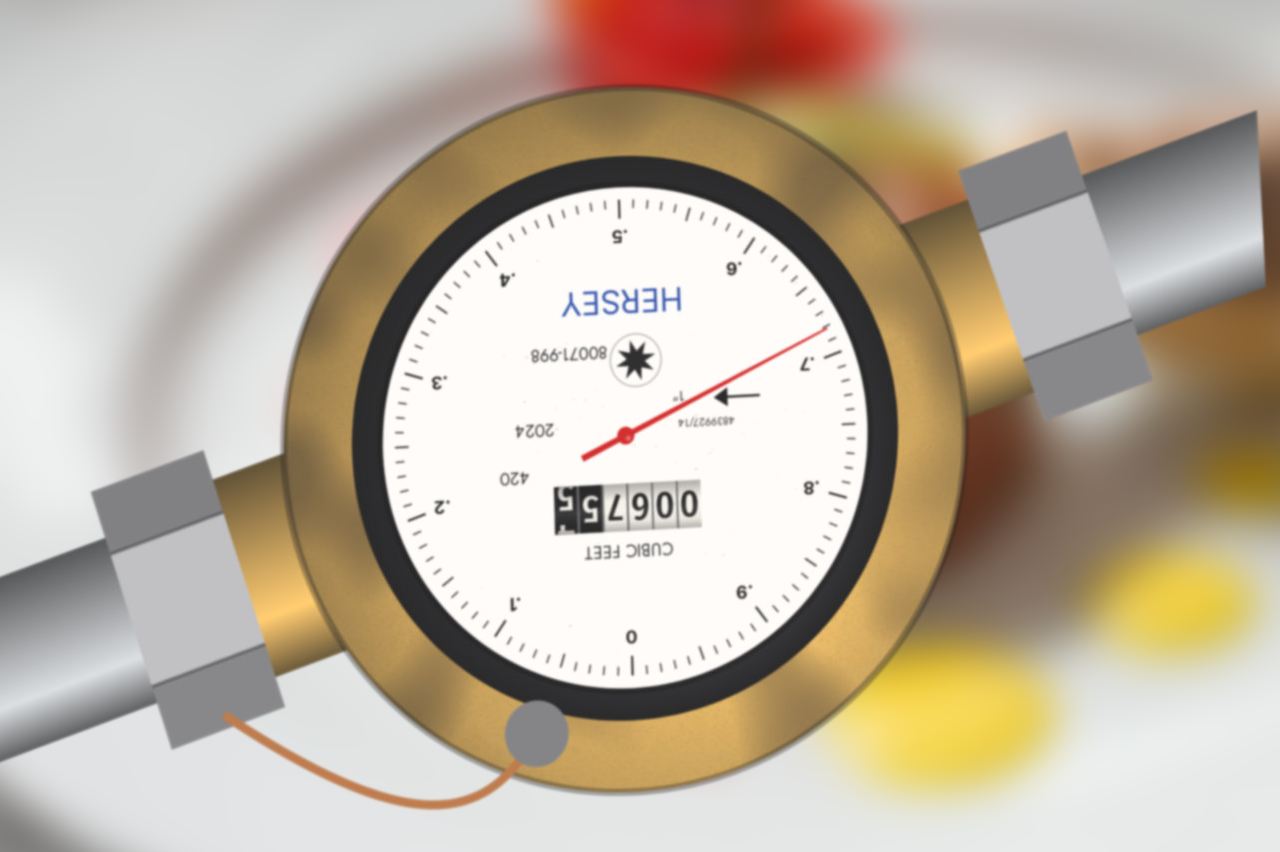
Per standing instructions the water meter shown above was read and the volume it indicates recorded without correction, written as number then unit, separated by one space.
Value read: 6754.68 ft³
